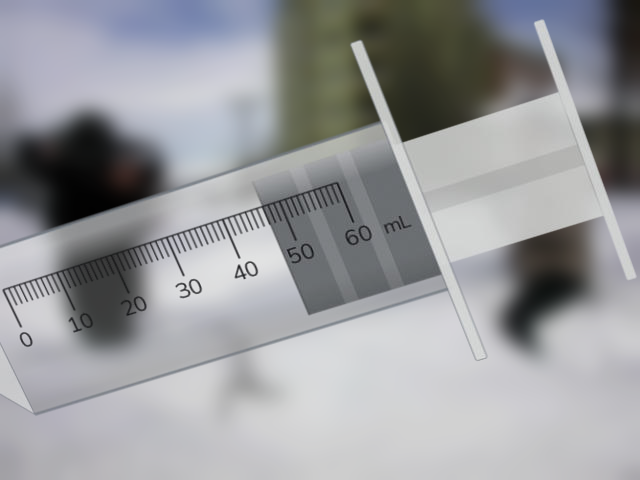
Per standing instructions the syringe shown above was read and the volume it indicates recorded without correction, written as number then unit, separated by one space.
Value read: 47 mL
